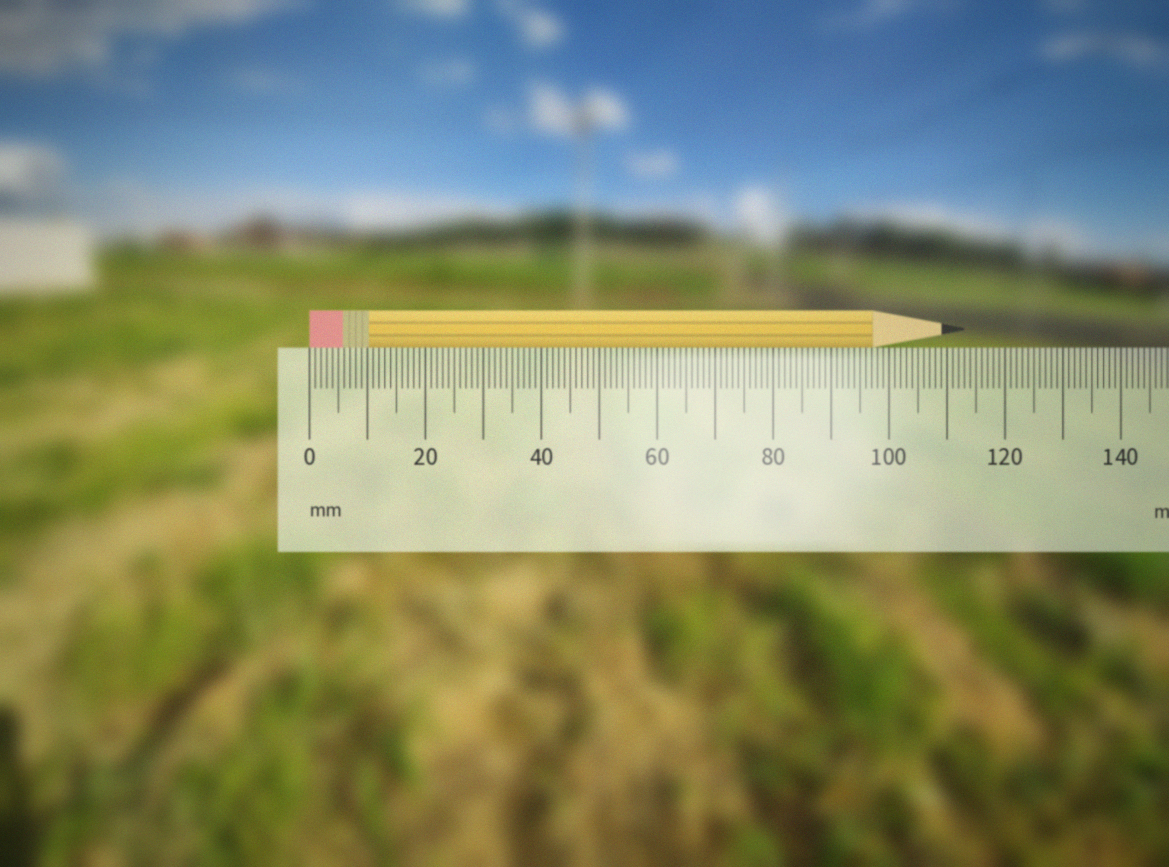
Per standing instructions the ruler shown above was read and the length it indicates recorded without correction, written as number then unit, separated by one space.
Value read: 113 mm
